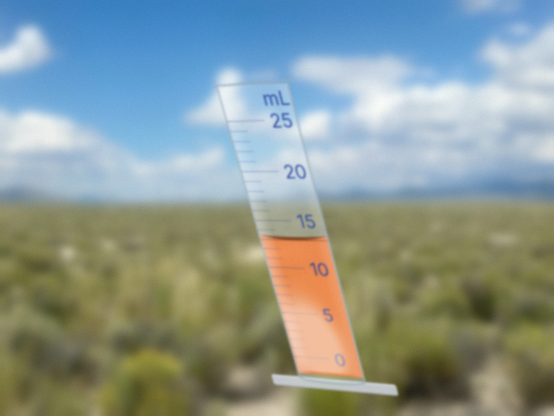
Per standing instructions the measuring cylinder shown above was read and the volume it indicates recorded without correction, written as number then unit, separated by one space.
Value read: 13 mL
